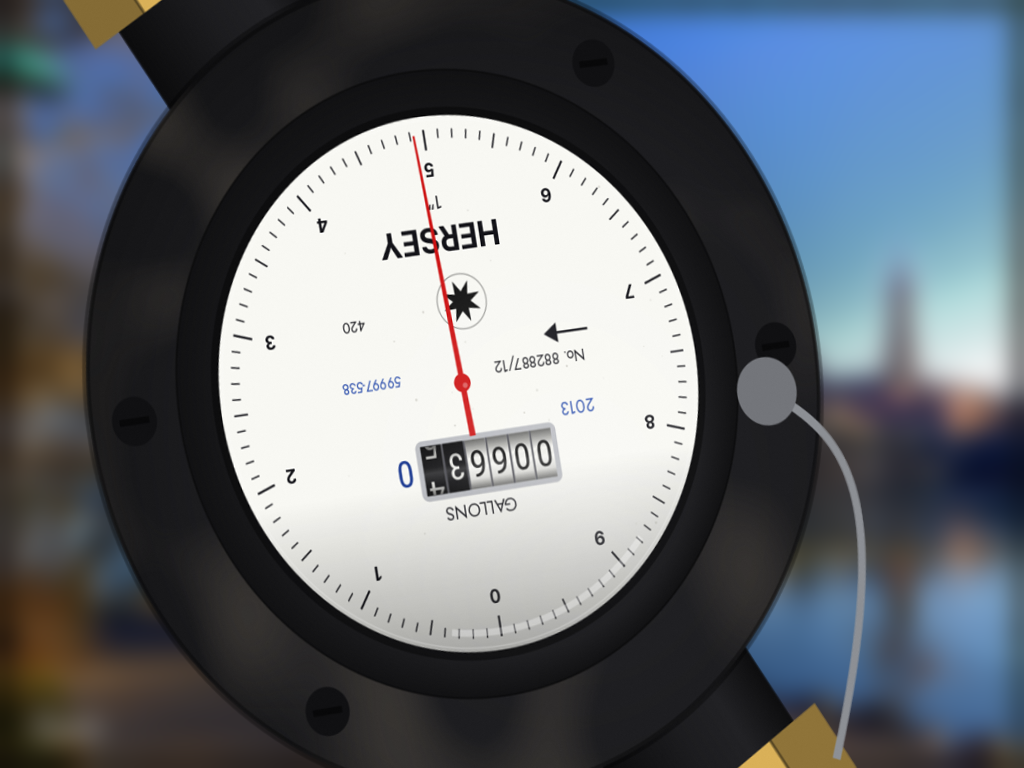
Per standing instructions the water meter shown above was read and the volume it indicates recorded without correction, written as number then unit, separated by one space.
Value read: 66344.9 gal
